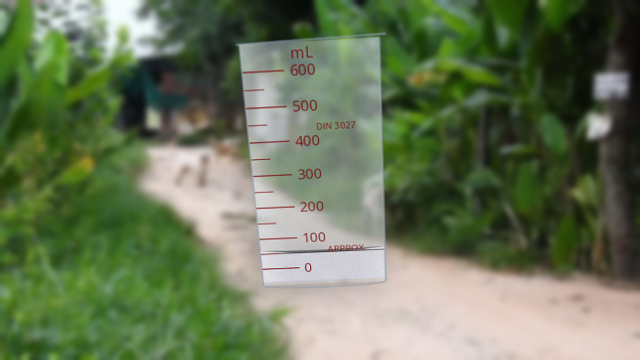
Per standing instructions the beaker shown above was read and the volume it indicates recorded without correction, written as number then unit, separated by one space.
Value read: 50 mL
